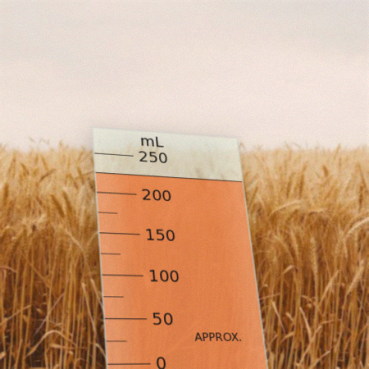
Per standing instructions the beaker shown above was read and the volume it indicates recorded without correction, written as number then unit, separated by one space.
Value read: 225 mL
